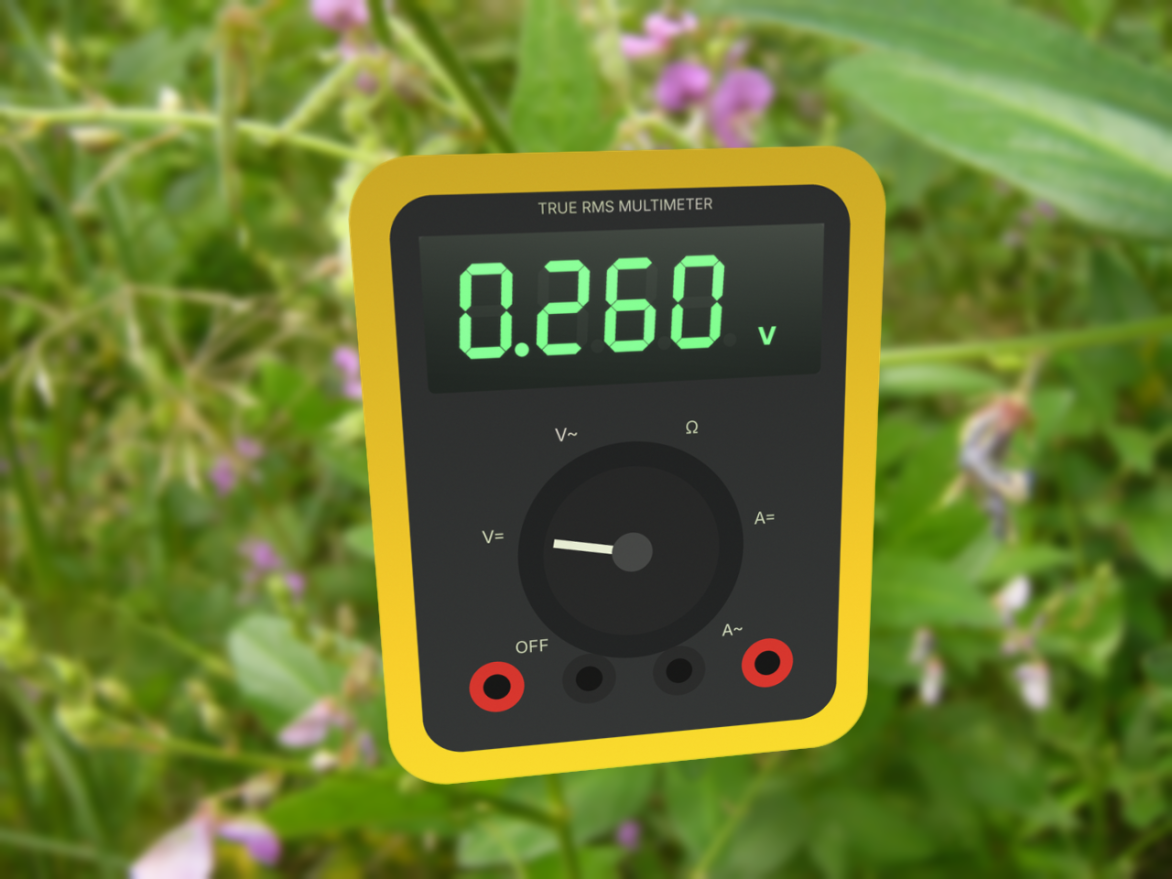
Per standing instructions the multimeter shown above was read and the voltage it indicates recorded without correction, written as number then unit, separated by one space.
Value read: 0.260 V
